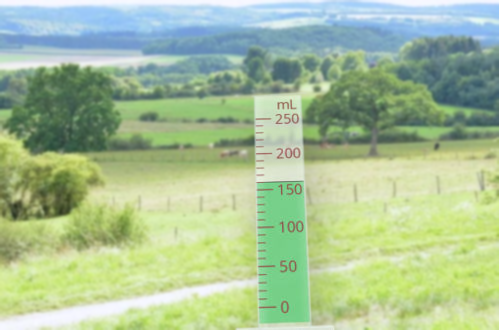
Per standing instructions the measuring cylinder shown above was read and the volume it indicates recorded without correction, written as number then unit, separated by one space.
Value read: 160 mL
